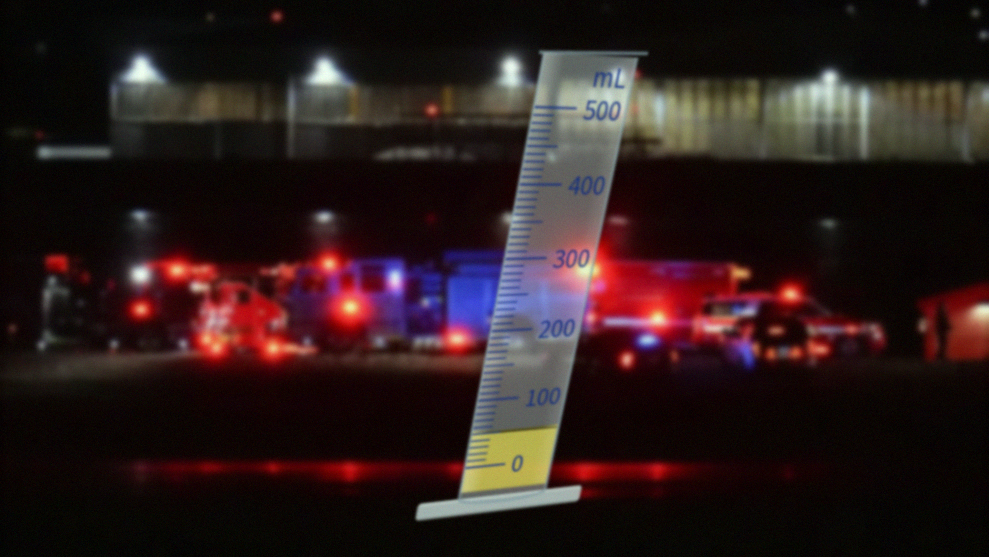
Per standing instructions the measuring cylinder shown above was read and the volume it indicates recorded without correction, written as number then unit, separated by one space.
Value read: 50 mL
